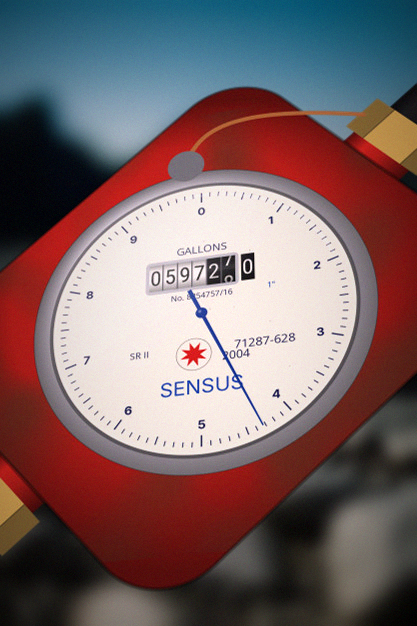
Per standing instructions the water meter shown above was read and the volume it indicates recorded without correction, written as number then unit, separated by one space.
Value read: 597274.3 gal
